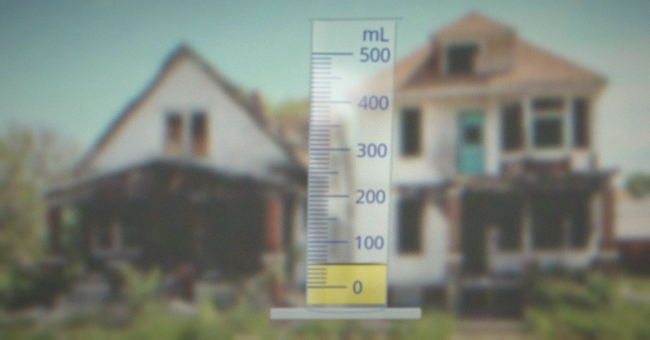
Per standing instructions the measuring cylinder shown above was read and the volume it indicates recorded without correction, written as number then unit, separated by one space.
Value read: 50 mL
